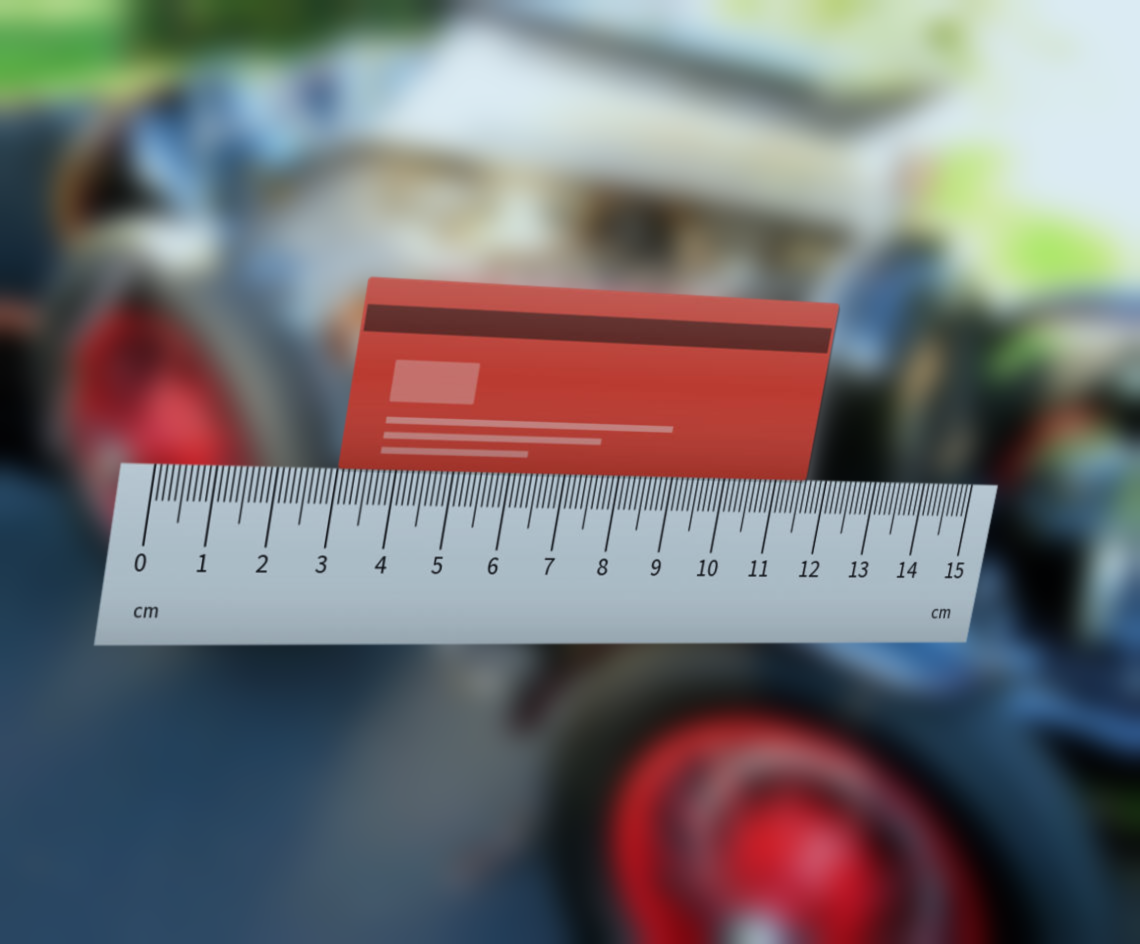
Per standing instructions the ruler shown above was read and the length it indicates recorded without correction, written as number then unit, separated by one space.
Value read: 8.6 cm
